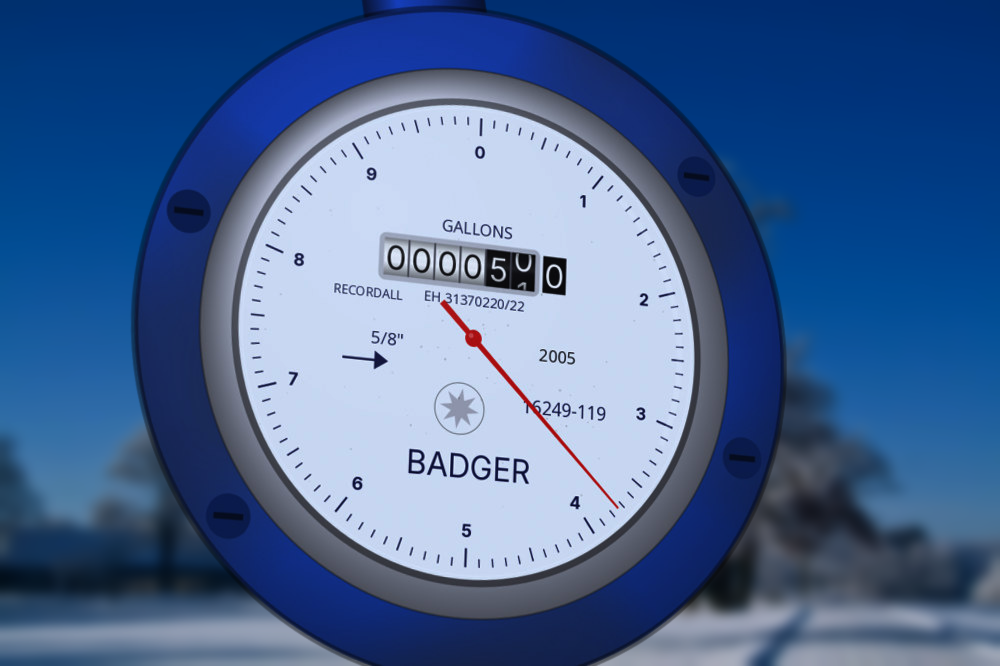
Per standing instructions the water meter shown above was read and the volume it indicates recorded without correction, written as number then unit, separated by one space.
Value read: 503.7 gal
